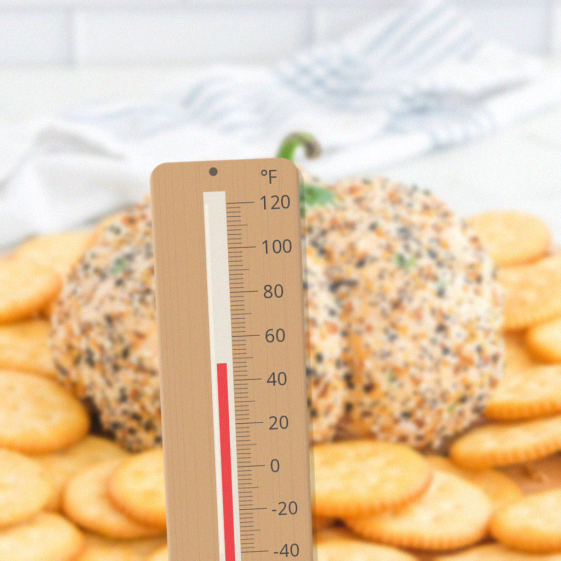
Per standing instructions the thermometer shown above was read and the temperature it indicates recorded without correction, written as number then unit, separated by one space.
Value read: 48 °F
